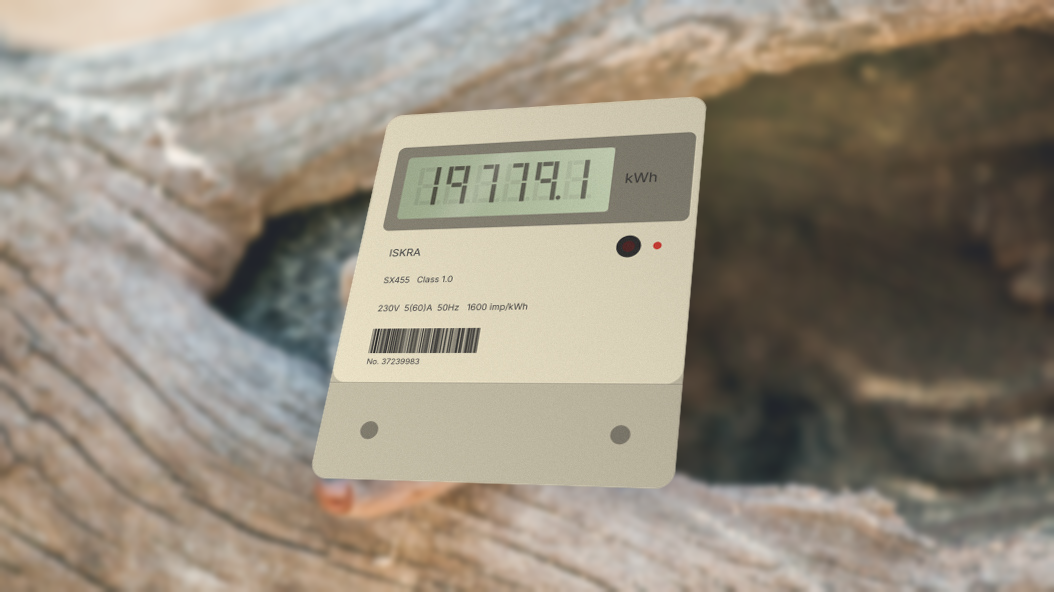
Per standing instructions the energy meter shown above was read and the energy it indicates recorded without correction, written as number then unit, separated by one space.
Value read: 19779.1 kWh
